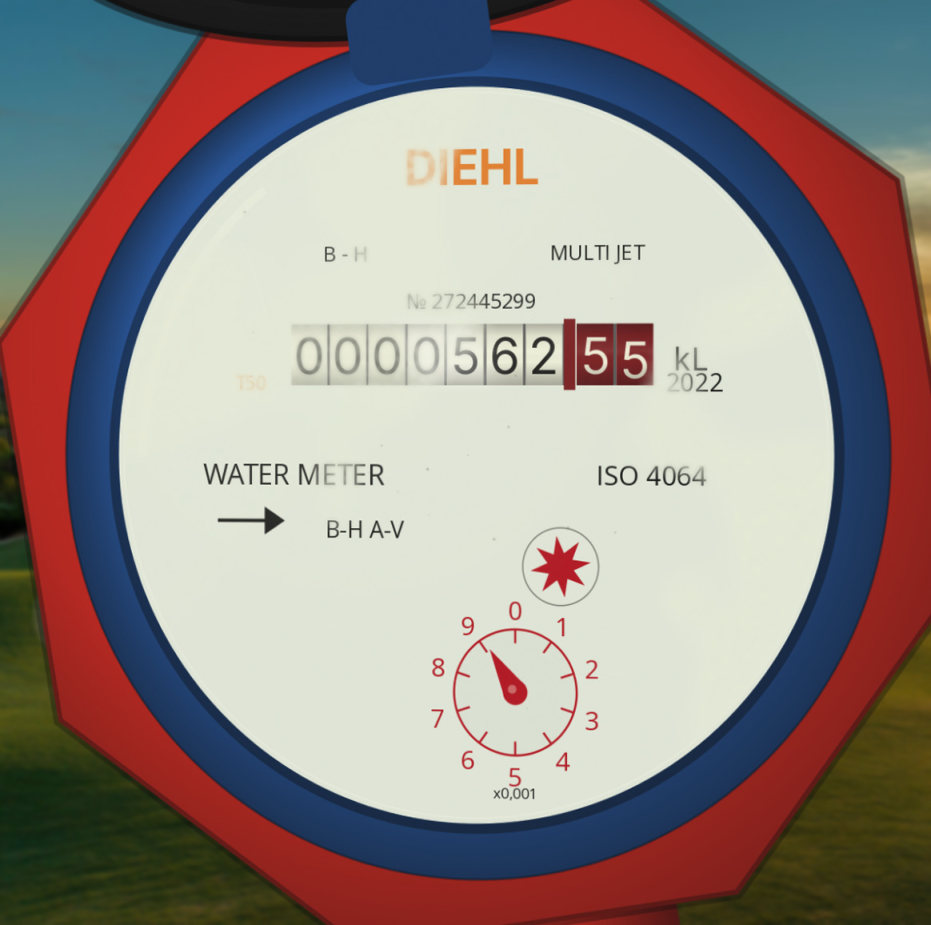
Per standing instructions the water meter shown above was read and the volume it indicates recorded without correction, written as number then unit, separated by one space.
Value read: 562.549 kL
